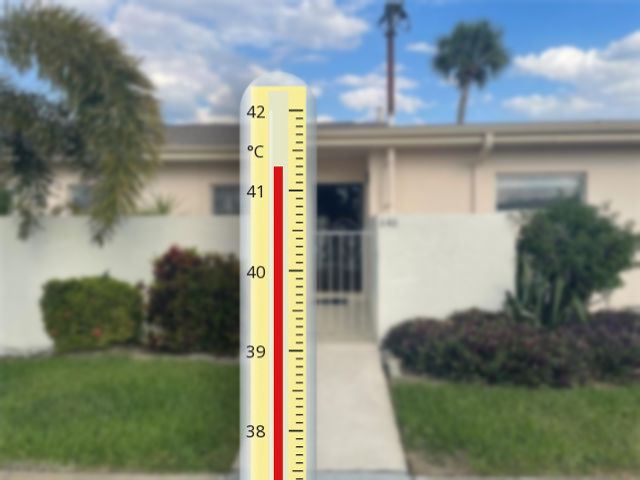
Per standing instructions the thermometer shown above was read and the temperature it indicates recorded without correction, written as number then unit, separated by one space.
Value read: 41.3 °C
